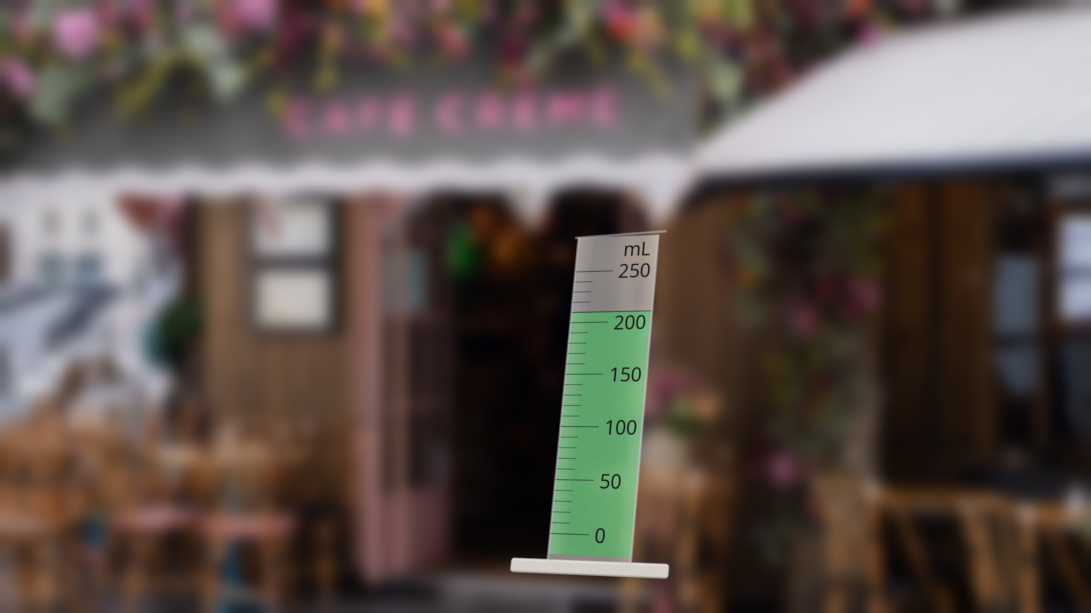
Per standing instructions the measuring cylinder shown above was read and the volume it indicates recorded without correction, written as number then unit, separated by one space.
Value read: 210 mL
